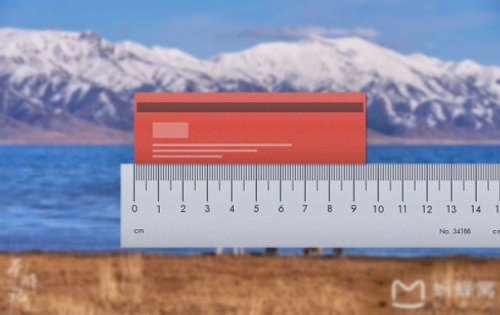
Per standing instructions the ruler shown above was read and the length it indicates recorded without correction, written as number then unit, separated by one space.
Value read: 9.5 cm
